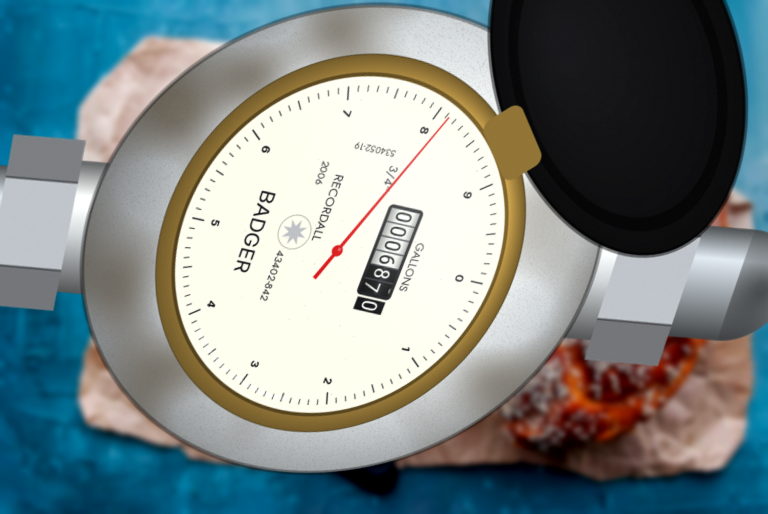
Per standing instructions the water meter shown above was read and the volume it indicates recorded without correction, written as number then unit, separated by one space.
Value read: 6868.1 gal
